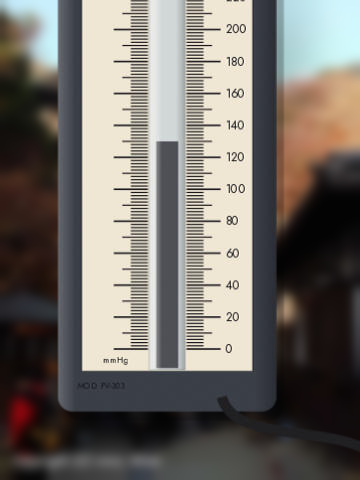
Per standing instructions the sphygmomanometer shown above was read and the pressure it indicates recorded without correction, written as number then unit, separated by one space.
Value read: 130 mmHg
